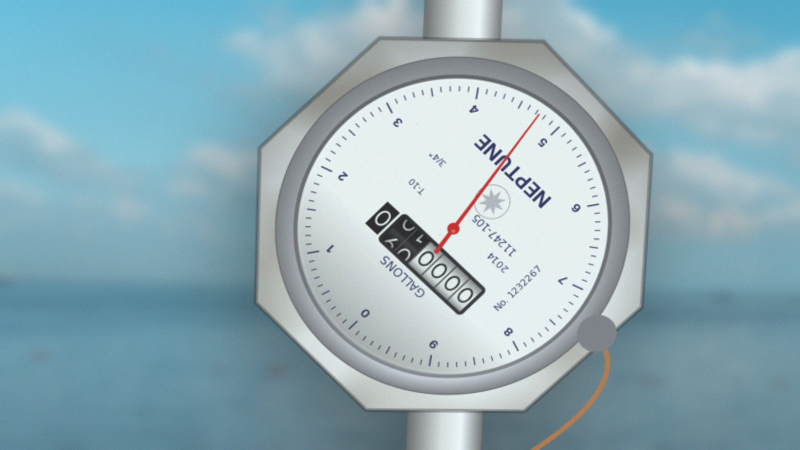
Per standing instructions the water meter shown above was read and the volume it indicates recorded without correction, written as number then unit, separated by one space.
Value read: 94.7 gal
